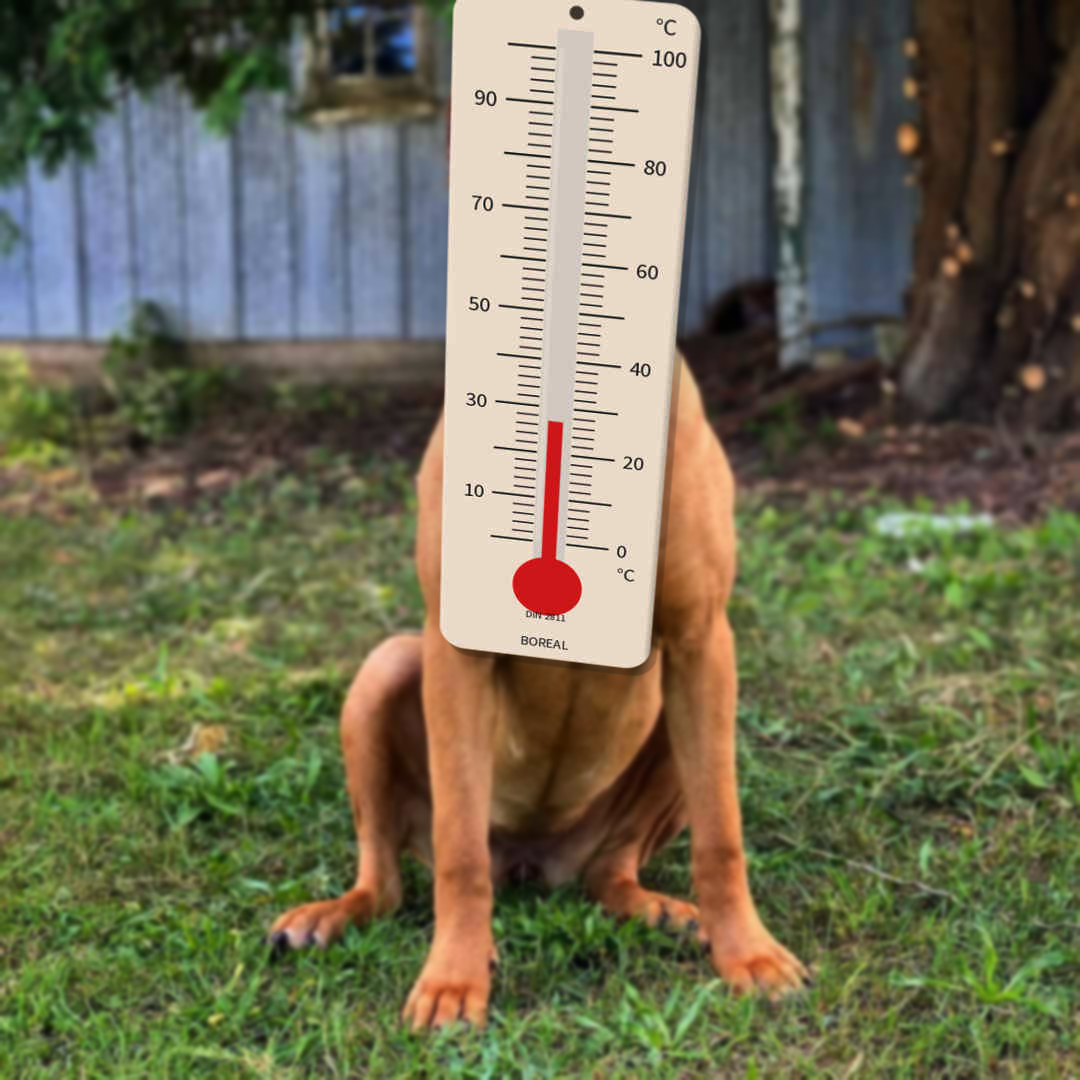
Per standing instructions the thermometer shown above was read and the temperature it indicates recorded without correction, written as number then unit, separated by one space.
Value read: 27 °C
